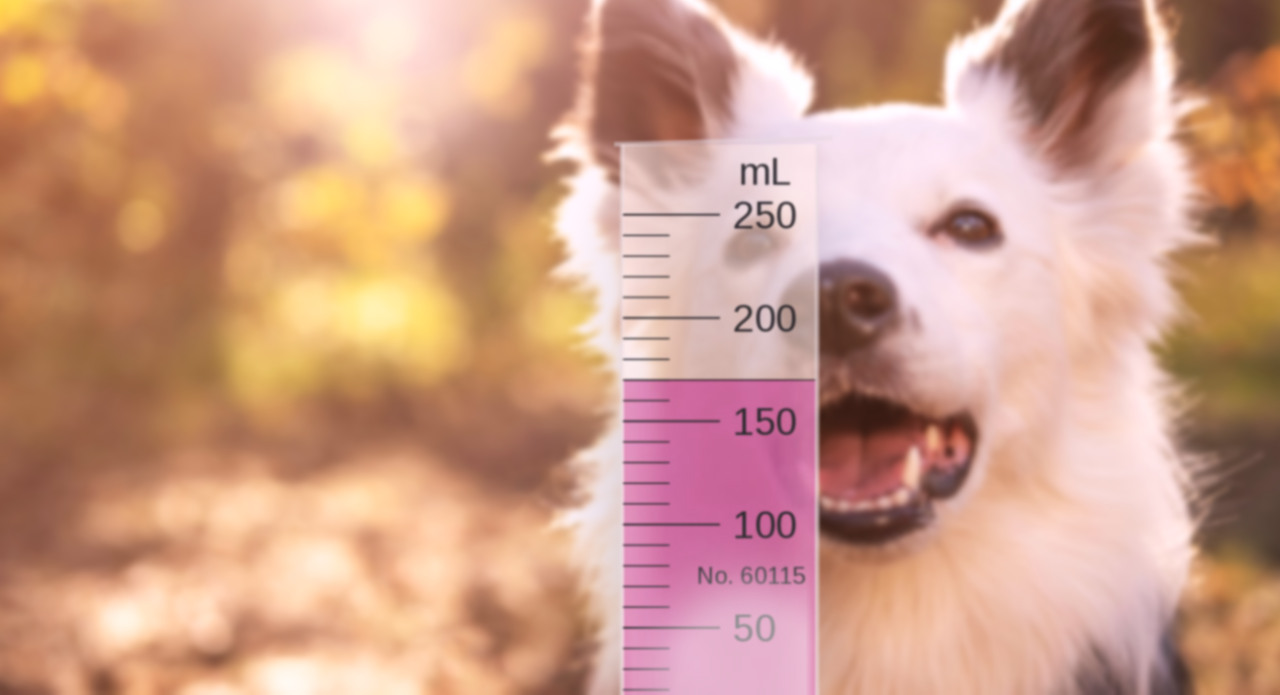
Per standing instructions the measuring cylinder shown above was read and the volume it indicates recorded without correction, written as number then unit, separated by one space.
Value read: 170 mL
